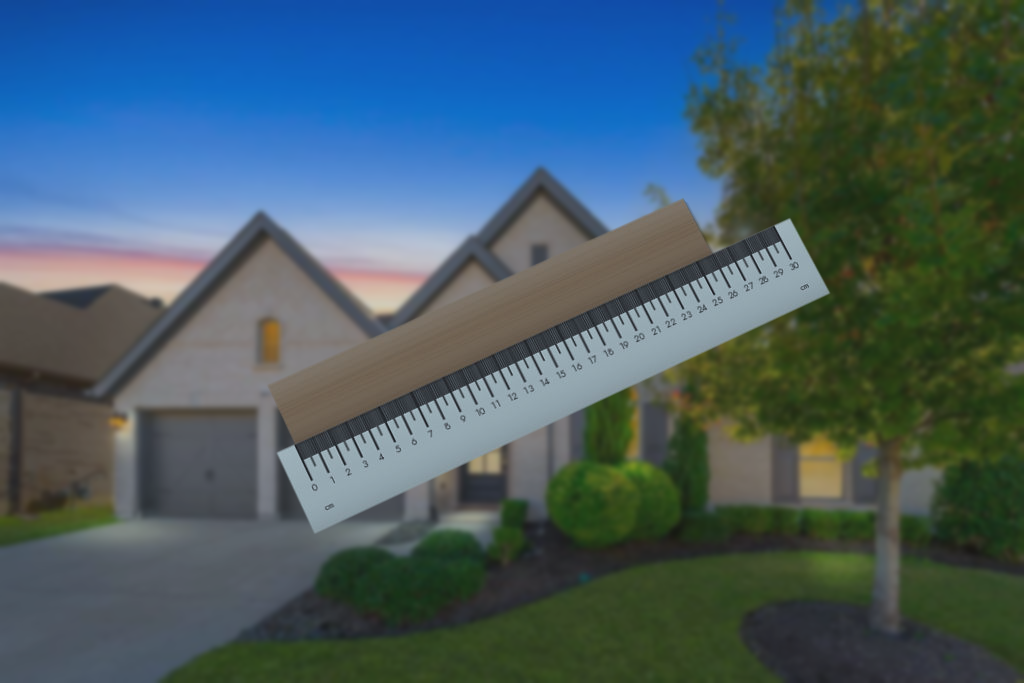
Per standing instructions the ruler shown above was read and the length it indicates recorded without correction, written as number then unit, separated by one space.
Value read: 26 cm
